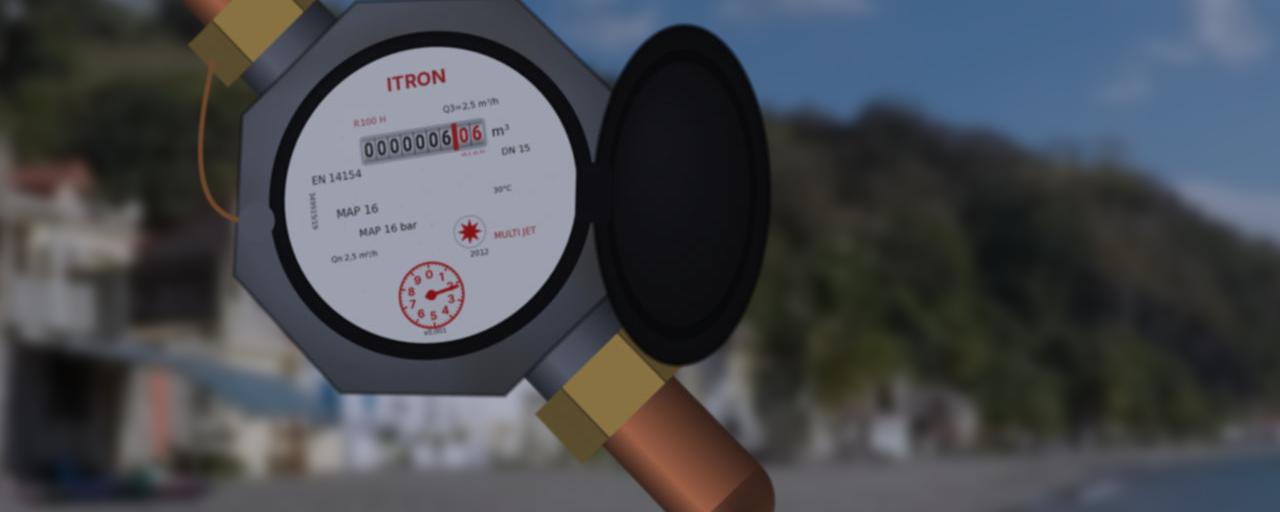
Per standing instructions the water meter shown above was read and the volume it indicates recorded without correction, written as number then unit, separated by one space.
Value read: 6.062 m³
